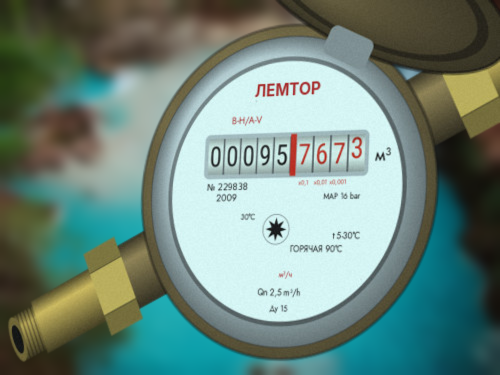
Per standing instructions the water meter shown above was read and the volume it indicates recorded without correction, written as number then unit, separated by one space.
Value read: 95.7673 m³
